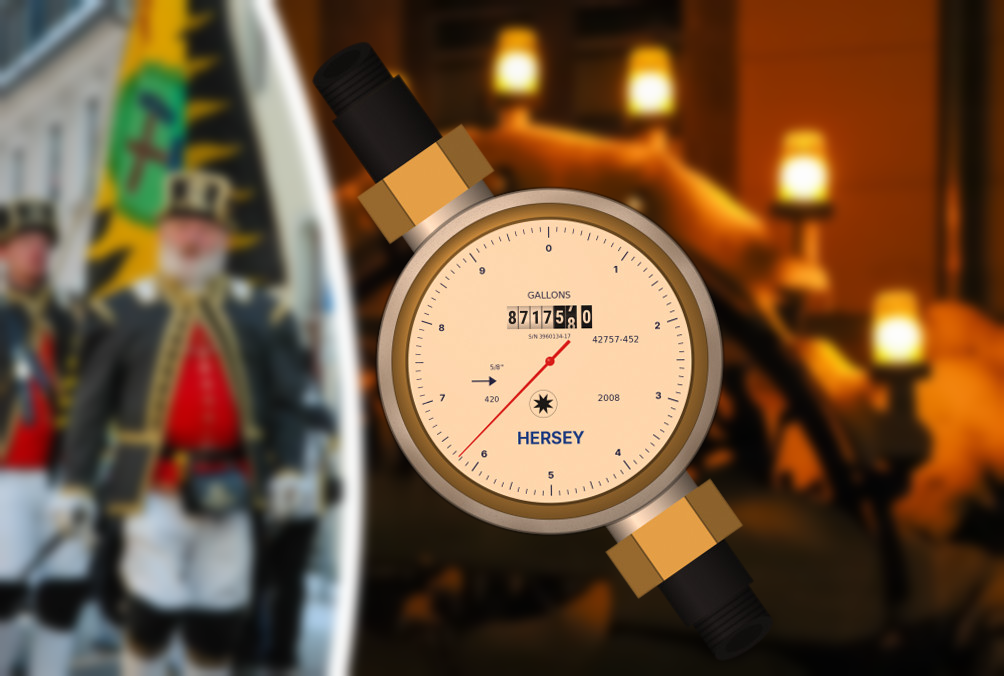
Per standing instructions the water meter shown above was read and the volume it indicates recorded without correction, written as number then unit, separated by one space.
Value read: 8717576.2 gal
